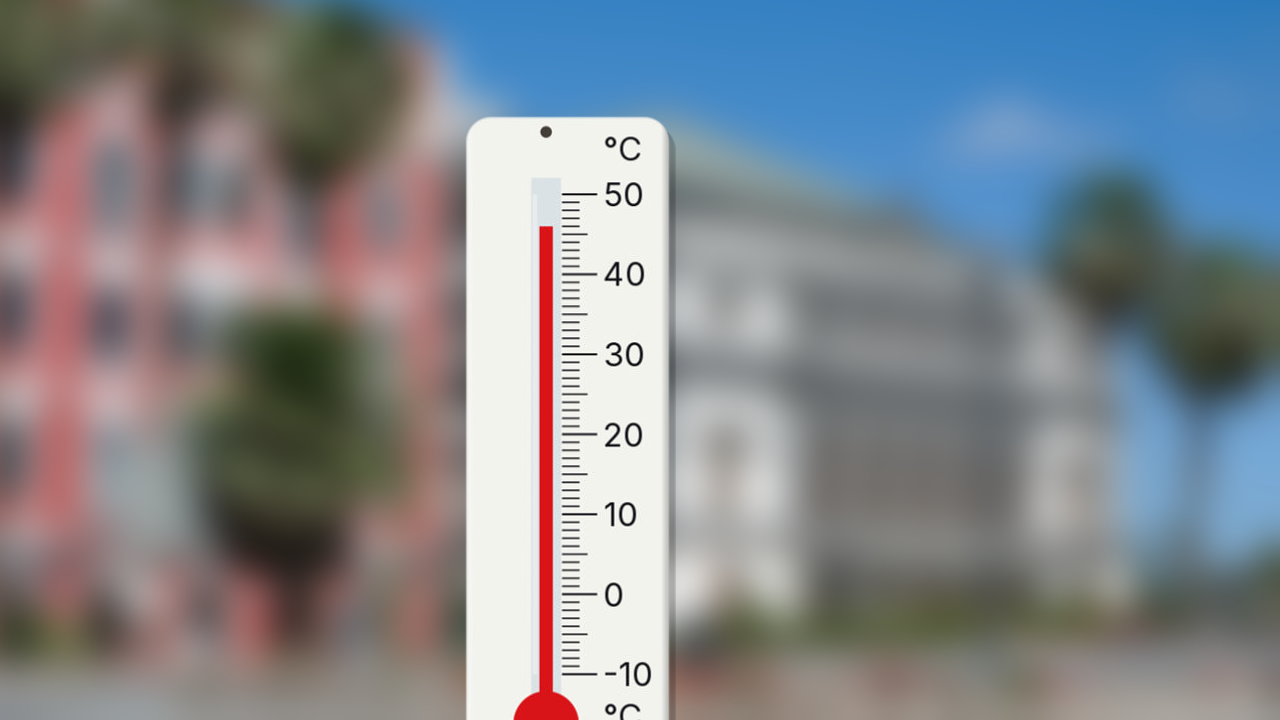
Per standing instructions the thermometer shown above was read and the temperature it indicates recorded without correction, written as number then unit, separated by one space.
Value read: 46 °C
